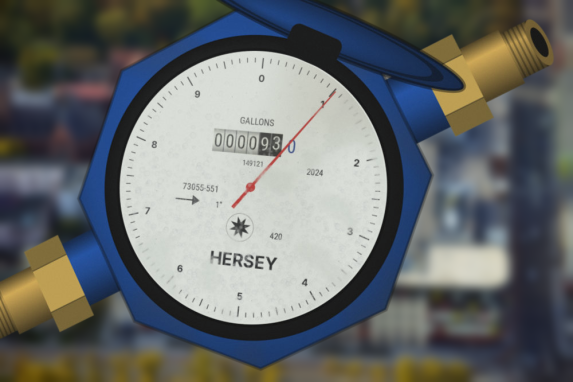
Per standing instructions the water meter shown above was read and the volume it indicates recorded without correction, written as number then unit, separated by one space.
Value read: 931.0 gal
